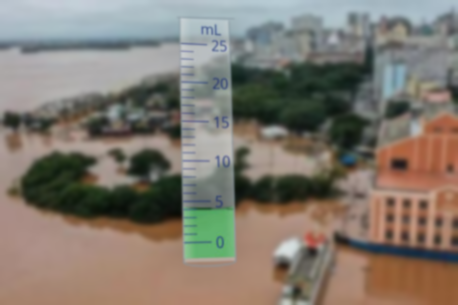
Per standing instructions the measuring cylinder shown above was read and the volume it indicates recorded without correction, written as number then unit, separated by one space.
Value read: 4 mL
